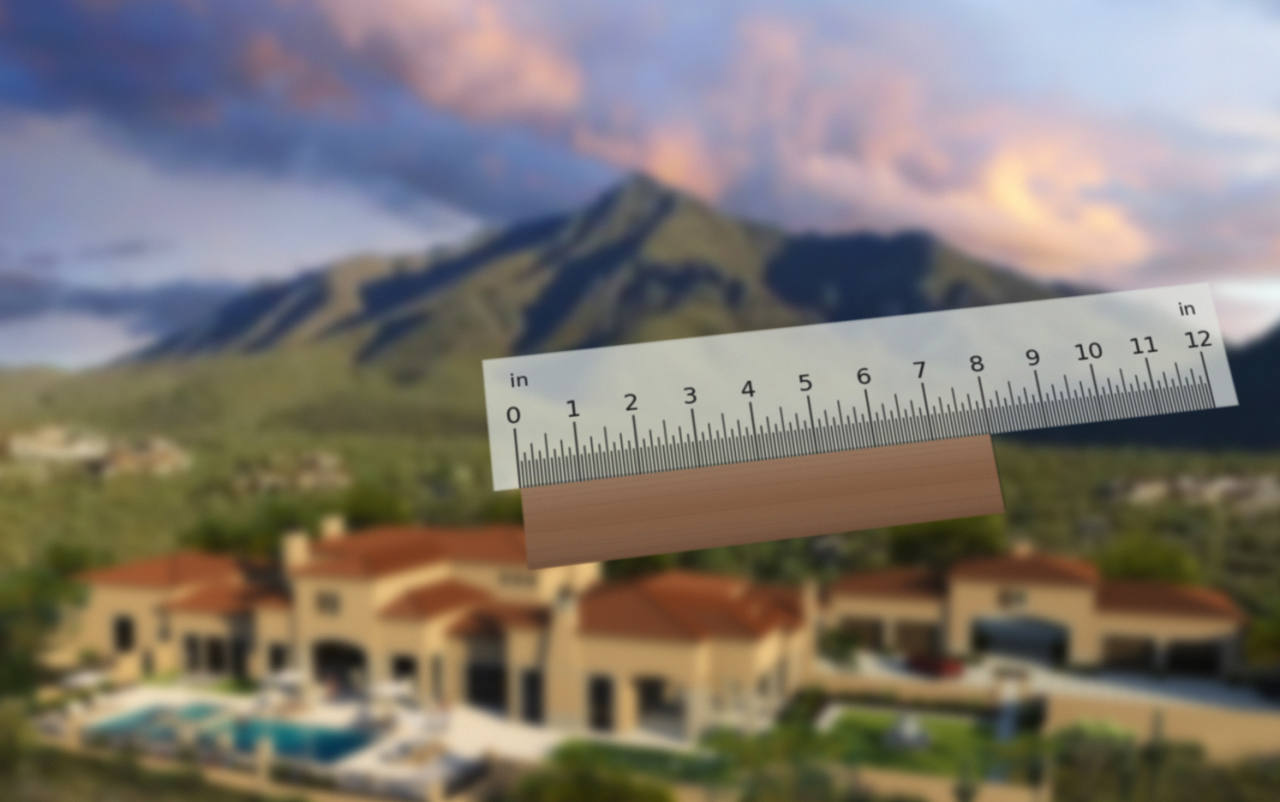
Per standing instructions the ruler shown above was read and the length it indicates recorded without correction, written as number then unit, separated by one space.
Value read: 8 in
